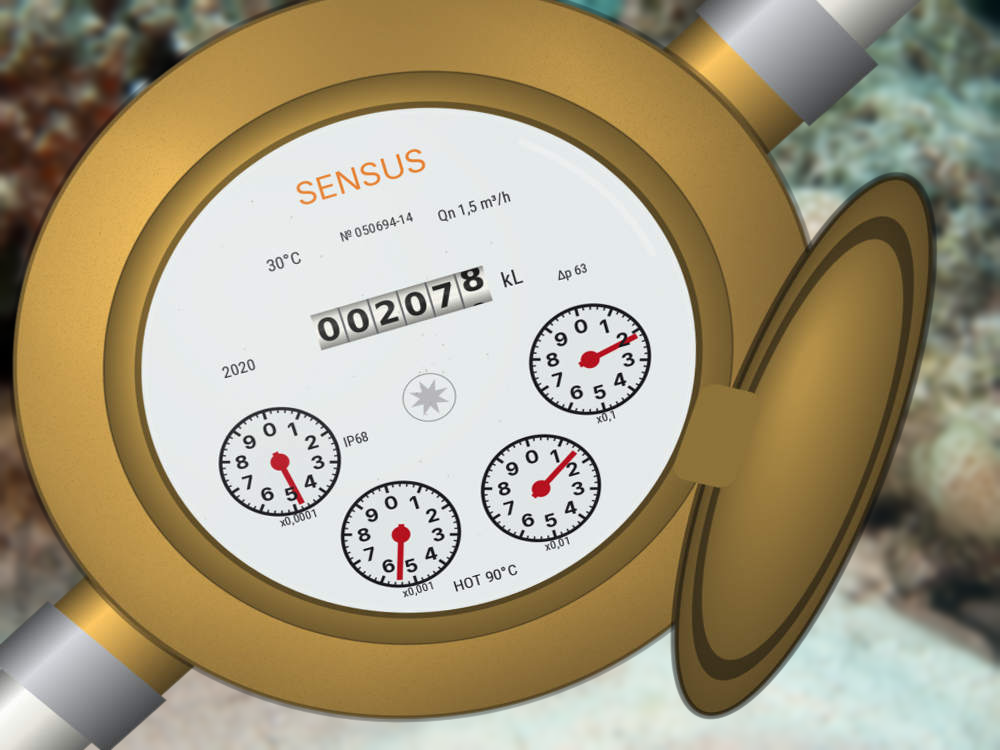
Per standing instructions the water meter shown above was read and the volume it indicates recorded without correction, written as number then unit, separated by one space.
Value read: 2078.2154 kL
